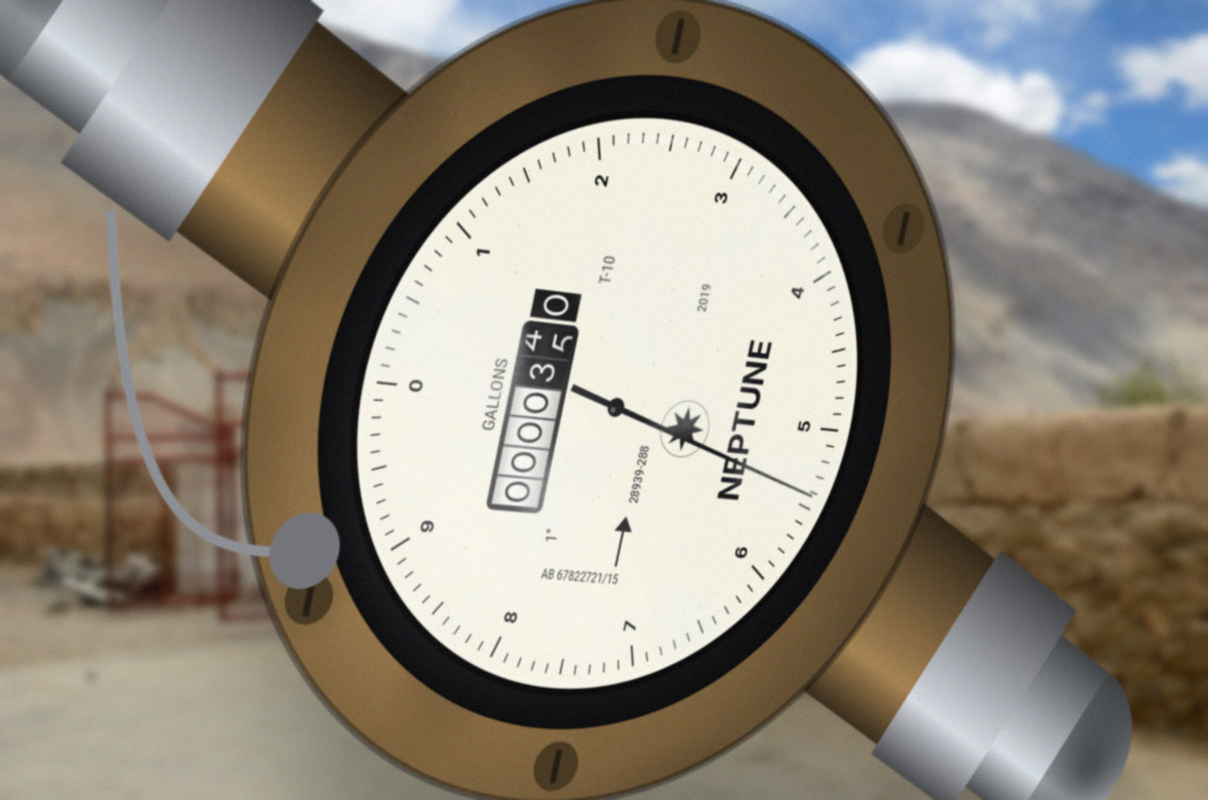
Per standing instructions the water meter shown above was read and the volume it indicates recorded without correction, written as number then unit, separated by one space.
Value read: 345.4 gal
